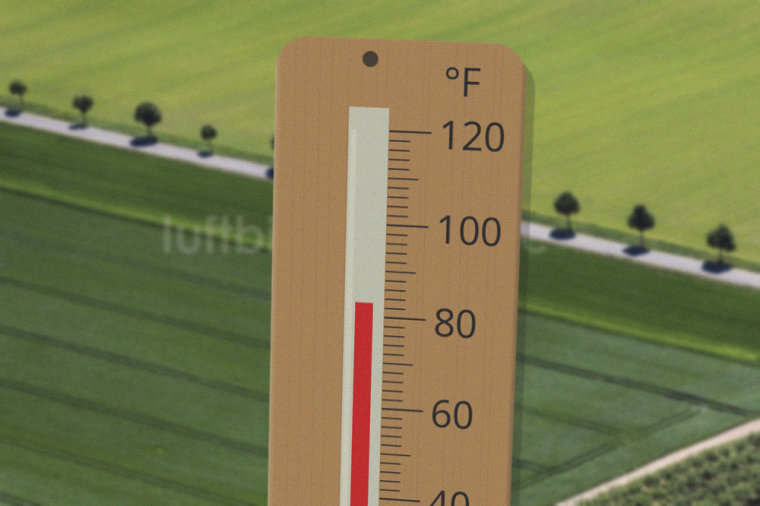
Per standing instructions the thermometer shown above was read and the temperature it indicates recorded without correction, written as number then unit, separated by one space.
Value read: 83 °F
